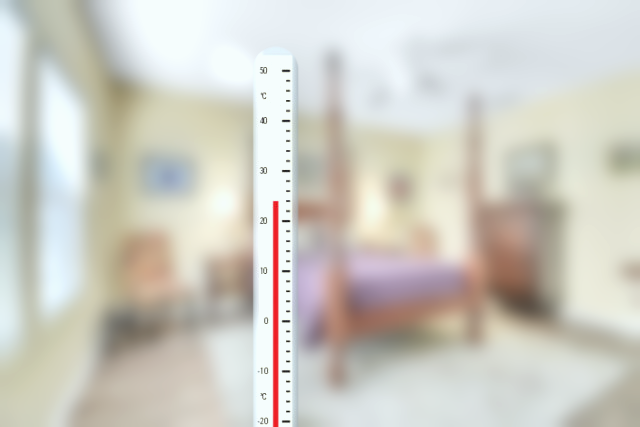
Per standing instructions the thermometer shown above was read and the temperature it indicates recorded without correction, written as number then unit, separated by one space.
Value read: 24 °C
